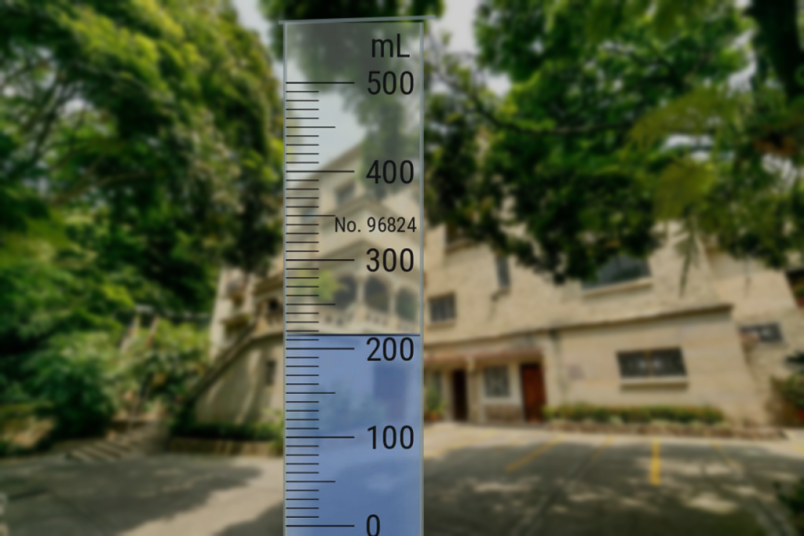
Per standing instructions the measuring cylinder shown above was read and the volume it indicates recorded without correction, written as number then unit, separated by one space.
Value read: 215 mL
